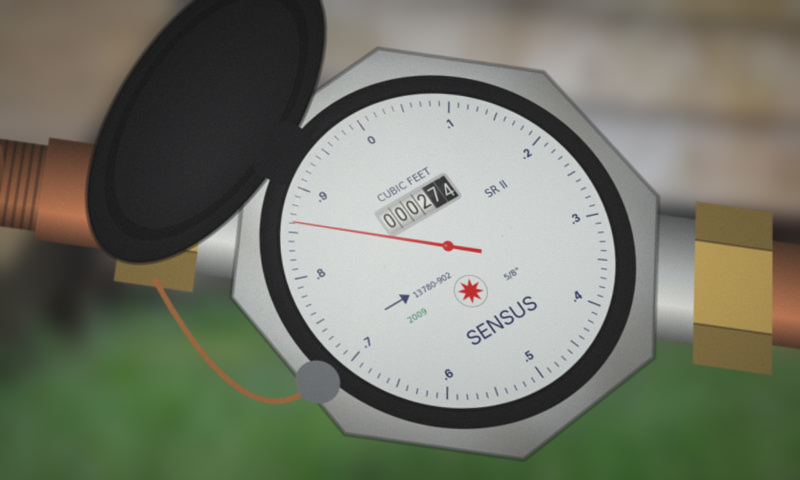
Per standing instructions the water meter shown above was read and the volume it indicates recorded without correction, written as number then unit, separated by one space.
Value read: 273.86 ft³
